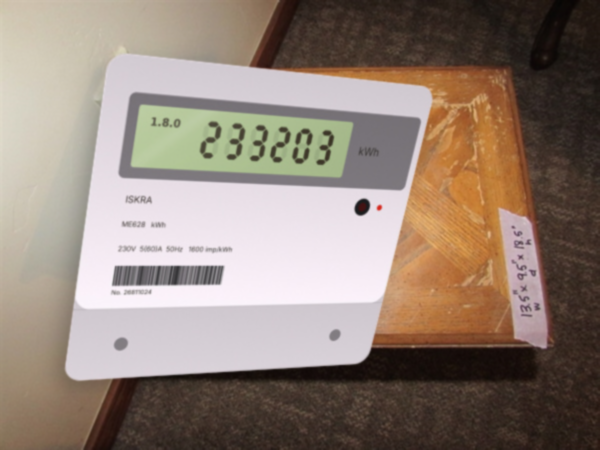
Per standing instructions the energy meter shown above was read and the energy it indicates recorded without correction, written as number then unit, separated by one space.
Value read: 233203 kWh
